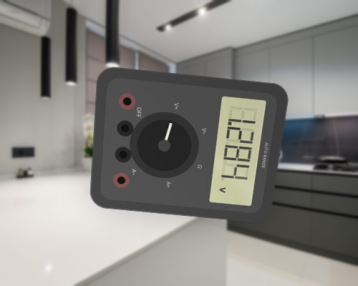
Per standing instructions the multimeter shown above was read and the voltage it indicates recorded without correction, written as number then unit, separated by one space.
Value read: 1.284 V
